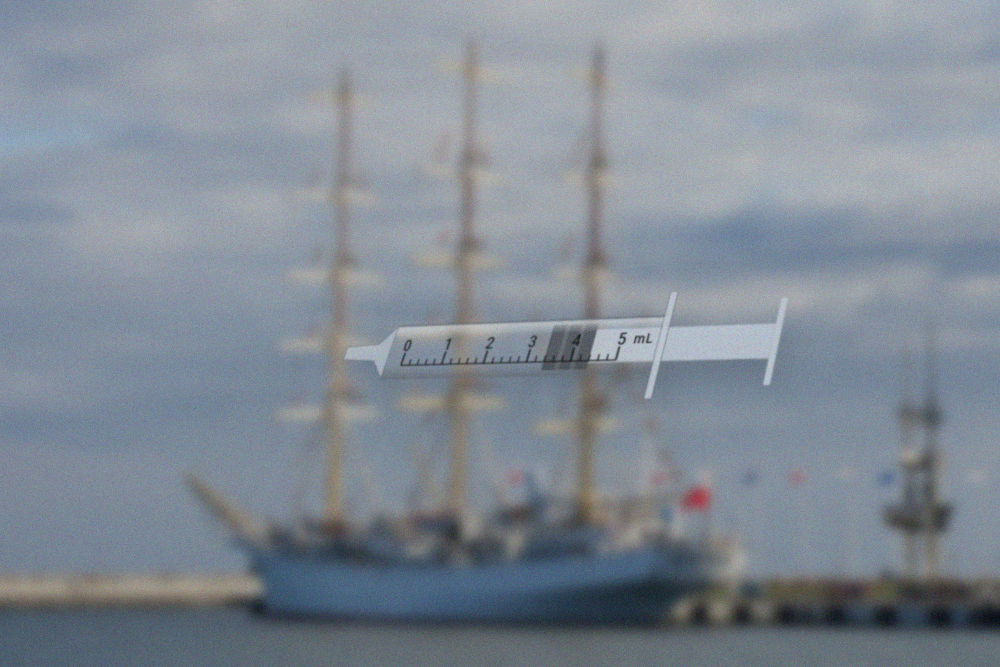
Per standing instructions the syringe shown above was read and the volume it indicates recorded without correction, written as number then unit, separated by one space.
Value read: 3.4 mL
